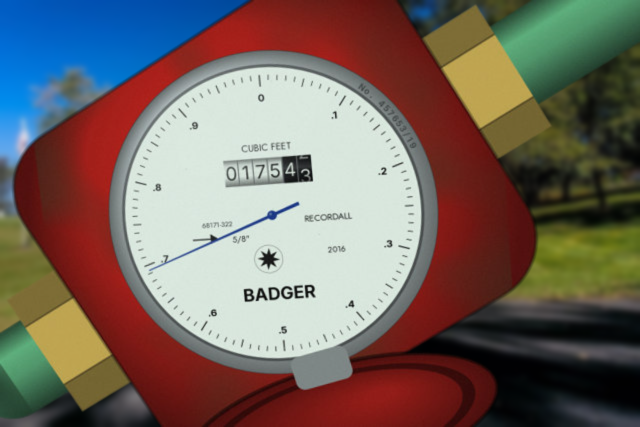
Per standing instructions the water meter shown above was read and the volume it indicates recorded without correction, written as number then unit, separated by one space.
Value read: 17542.69 ft³
